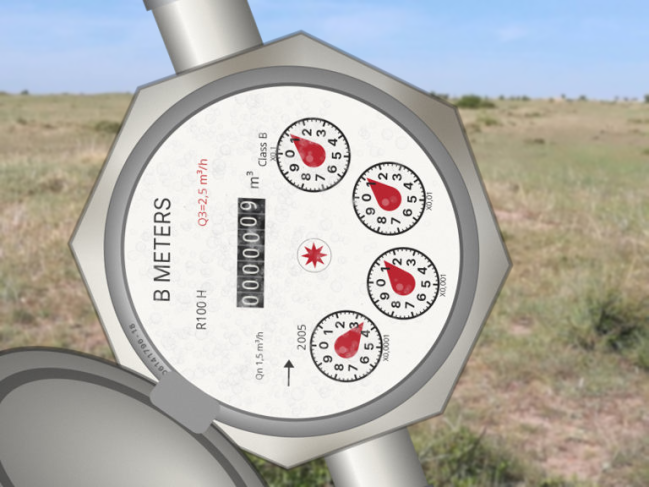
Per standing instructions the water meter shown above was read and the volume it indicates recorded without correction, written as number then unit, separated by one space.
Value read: 9.1113 m³
